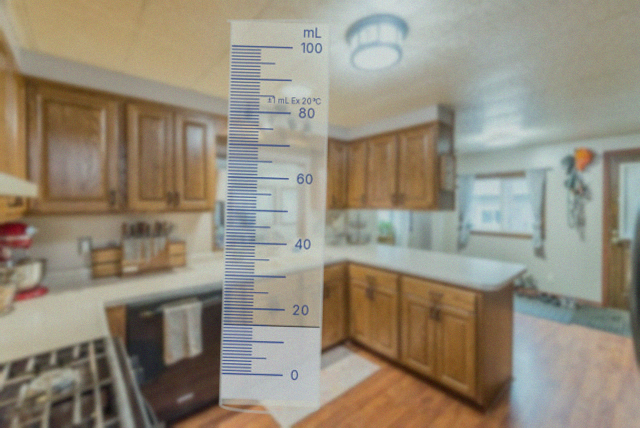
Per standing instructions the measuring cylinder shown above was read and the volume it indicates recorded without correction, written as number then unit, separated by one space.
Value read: 15 mL
